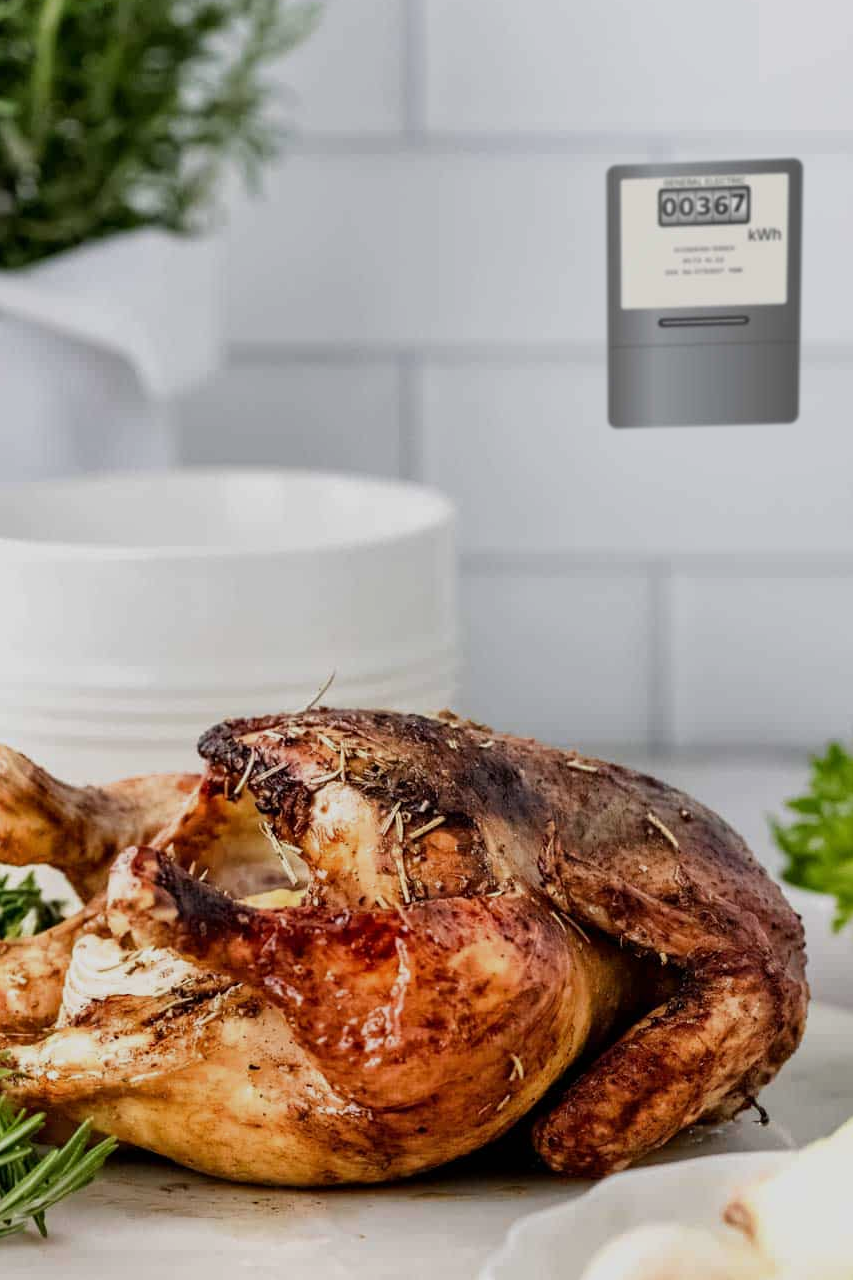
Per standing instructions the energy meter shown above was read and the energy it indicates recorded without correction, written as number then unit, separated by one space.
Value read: 367 kWh
